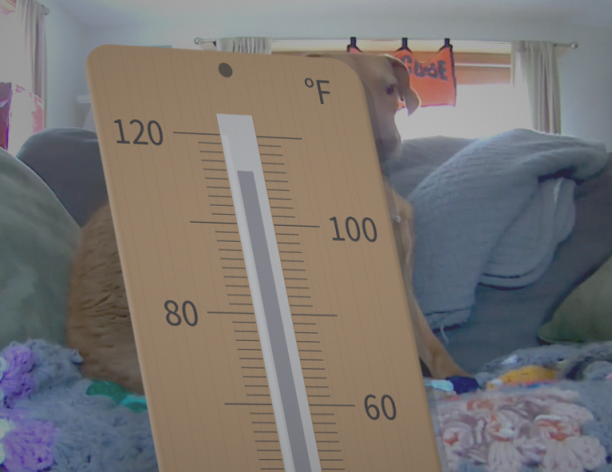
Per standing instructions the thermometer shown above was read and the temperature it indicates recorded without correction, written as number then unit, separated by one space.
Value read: 112 °F
